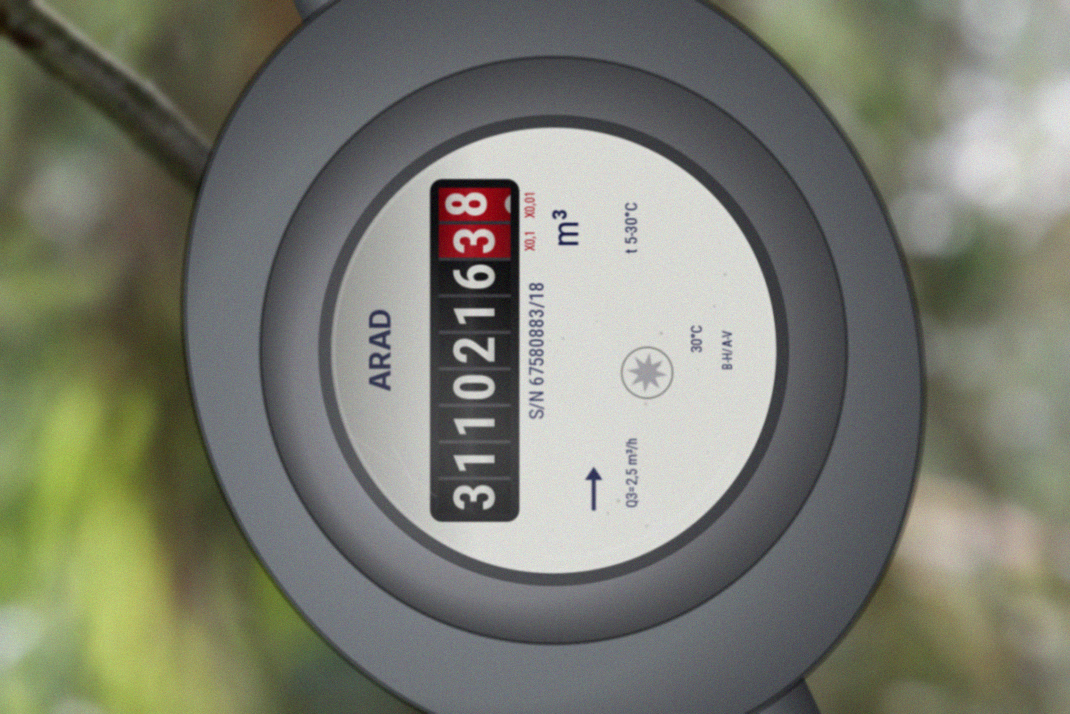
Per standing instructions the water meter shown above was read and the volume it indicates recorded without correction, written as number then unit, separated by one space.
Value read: 3110216.38 m³
